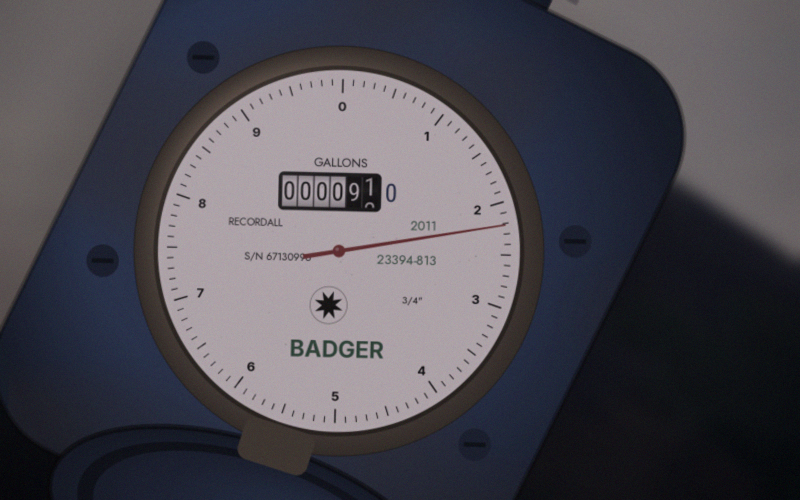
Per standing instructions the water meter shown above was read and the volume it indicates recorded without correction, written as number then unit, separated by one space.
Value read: 912.2 gal
